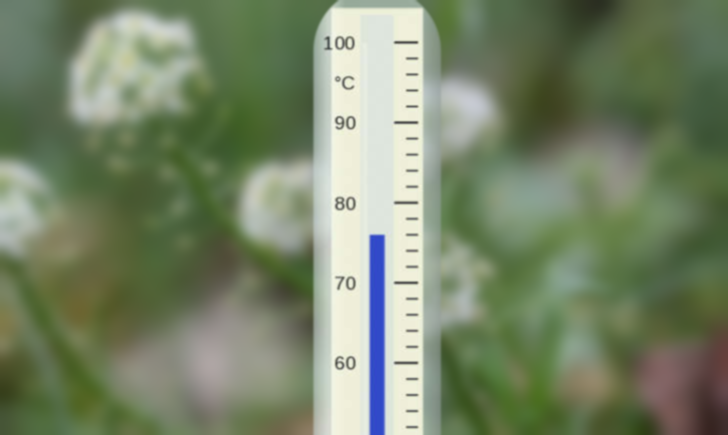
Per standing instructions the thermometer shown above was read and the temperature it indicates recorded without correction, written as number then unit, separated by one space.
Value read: 76 °C
